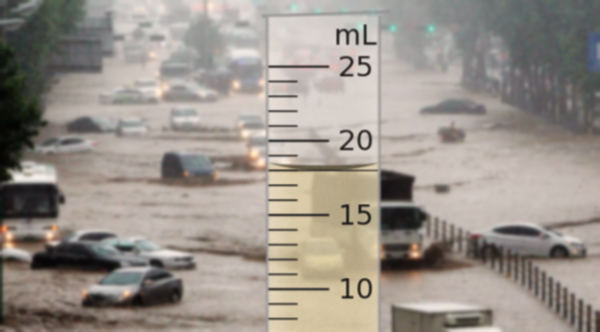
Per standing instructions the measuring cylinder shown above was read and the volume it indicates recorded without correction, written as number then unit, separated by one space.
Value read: 18 mL
